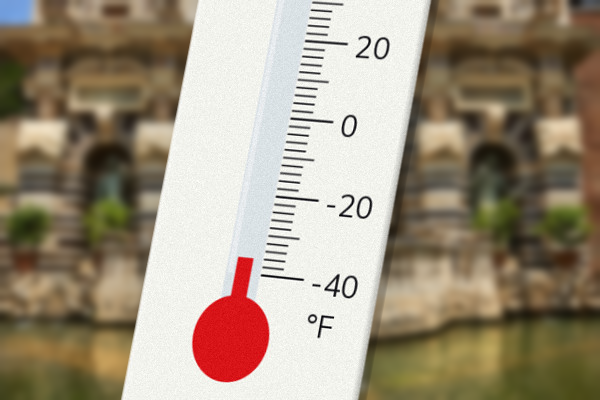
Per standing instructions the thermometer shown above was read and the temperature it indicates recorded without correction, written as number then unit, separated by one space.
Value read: -36 °F
